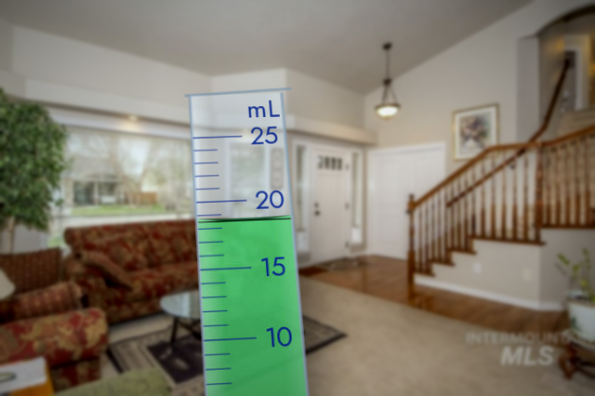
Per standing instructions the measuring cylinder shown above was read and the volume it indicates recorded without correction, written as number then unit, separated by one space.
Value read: 18.5 mL
